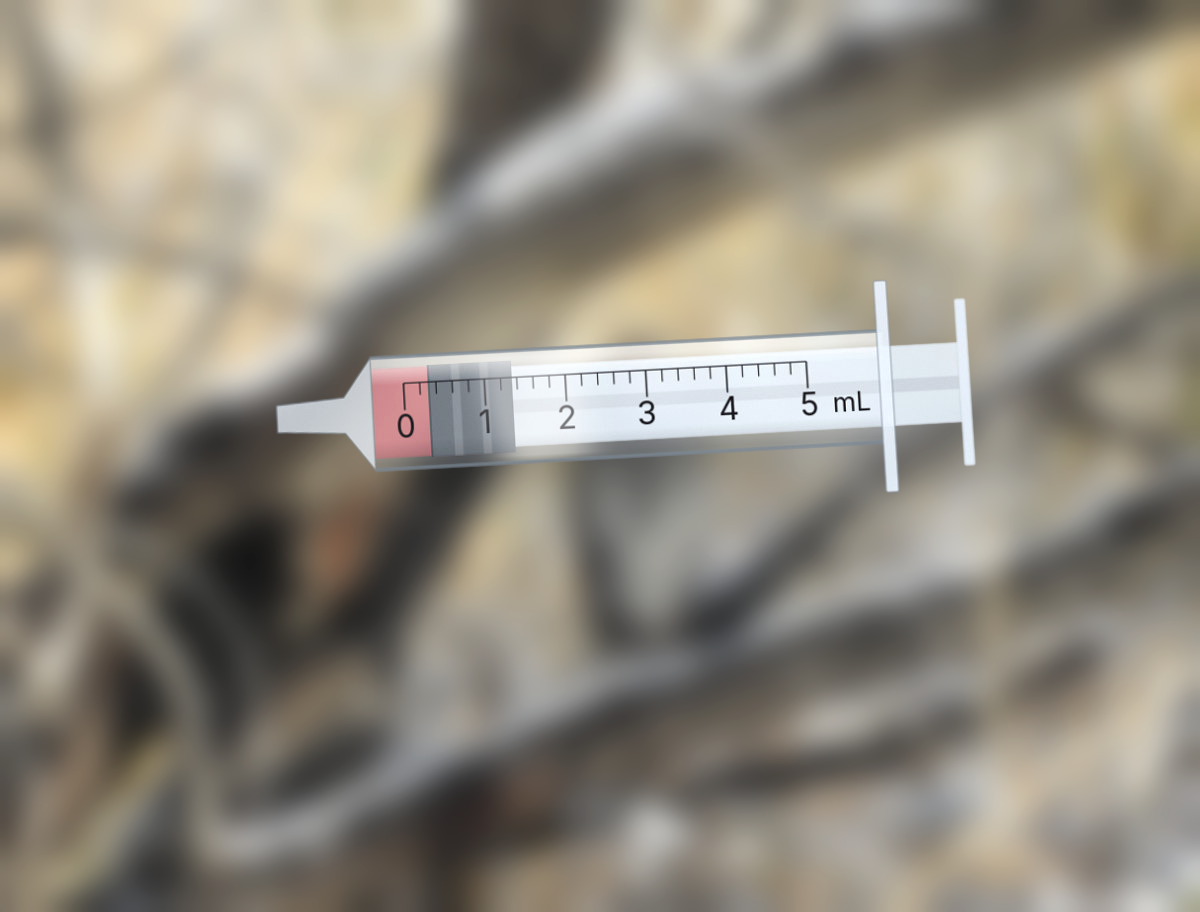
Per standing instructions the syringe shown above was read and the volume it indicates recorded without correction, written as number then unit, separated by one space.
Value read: 0.3 mL
